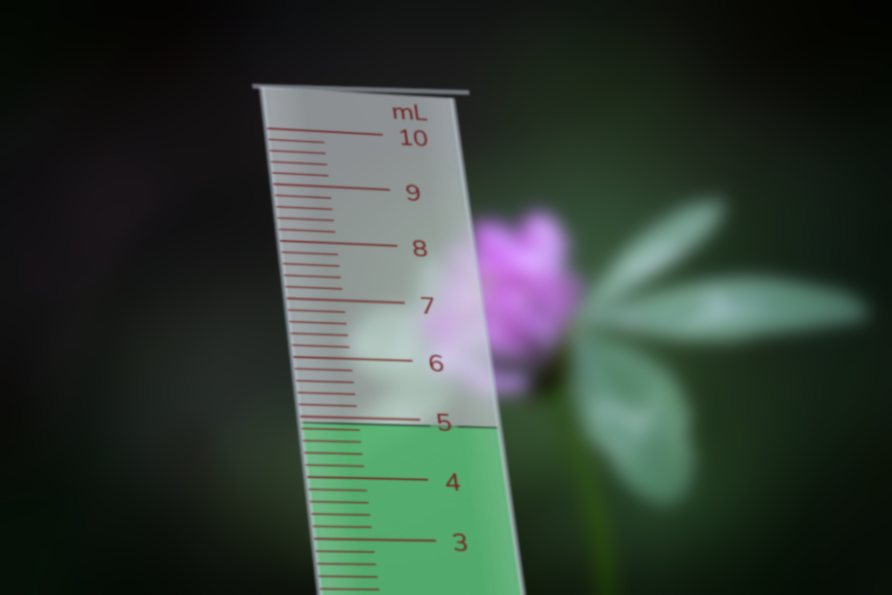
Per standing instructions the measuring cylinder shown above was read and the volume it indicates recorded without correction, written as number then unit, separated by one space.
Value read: 4.9 mL
